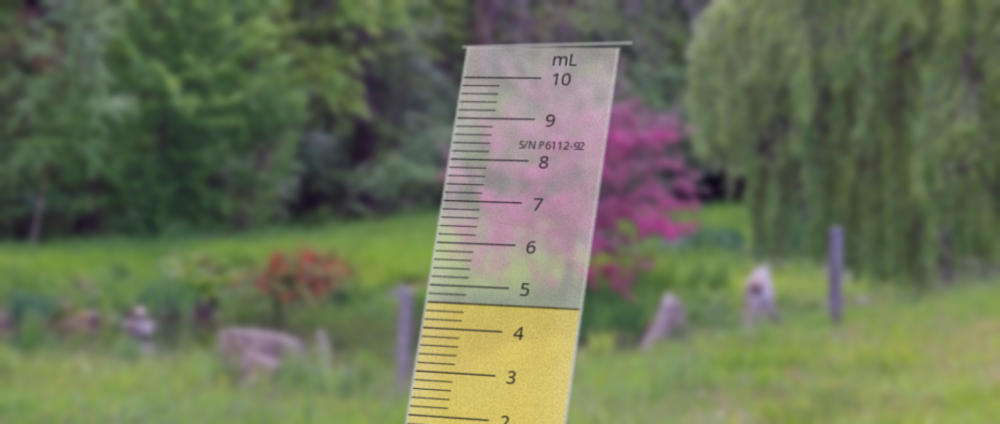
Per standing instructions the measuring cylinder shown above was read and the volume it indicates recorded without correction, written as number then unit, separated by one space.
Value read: 4.6 mL
